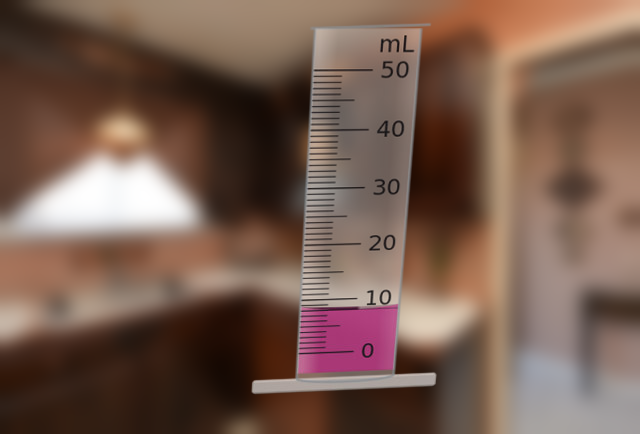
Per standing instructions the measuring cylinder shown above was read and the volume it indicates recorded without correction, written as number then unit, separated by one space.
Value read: 8 mL
